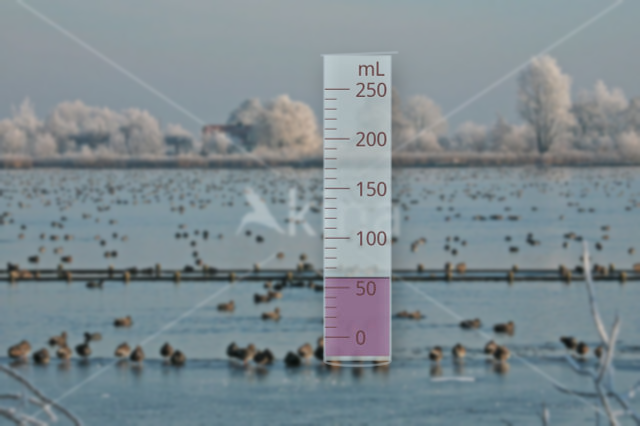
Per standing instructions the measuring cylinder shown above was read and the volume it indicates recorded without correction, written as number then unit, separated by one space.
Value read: 60 mL
